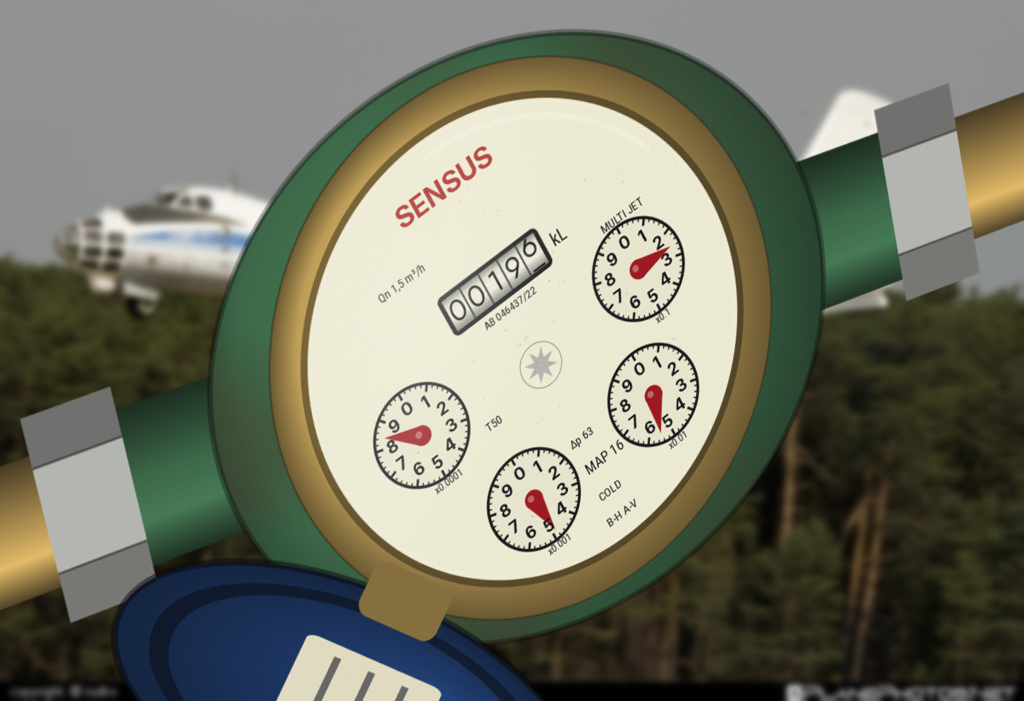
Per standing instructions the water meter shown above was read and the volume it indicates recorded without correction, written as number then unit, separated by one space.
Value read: 196.2548 kL
